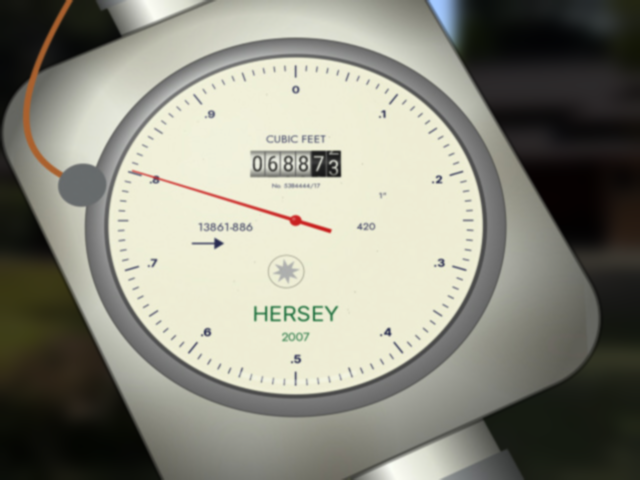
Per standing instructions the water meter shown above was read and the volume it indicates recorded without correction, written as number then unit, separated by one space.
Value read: 68872.80 ft³
